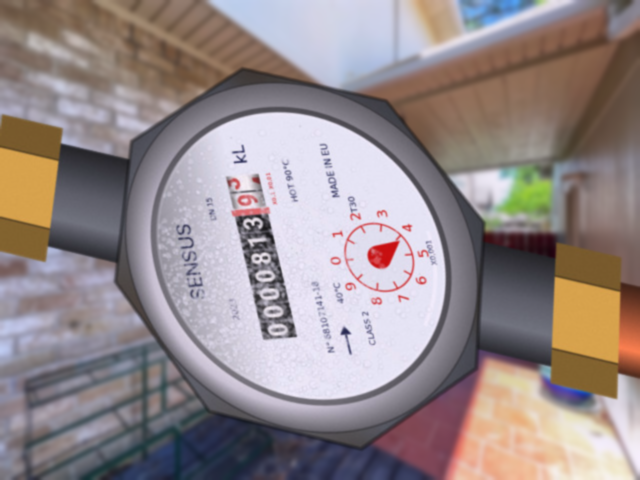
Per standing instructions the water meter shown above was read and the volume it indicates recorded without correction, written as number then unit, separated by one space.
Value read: 813.934 kL
